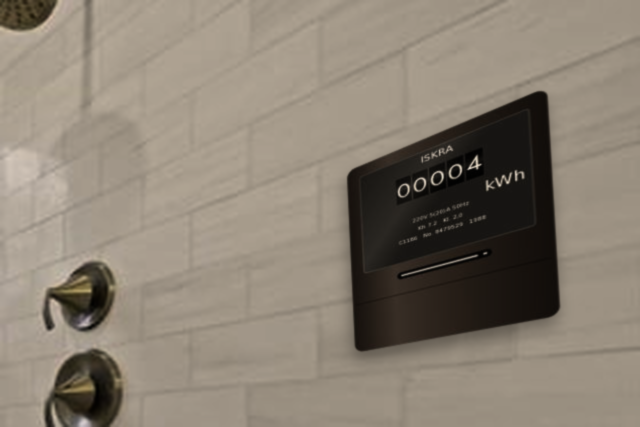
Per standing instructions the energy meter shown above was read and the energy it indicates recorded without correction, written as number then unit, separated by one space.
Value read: 4 kWh
